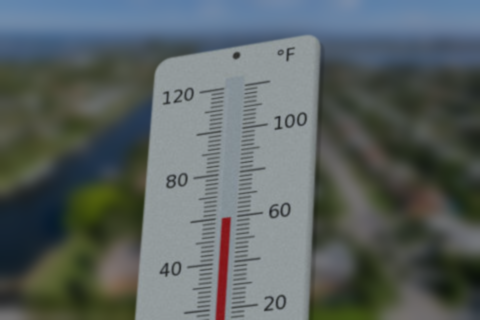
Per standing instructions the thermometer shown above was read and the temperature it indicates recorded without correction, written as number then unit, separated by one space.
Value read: 60 °F
